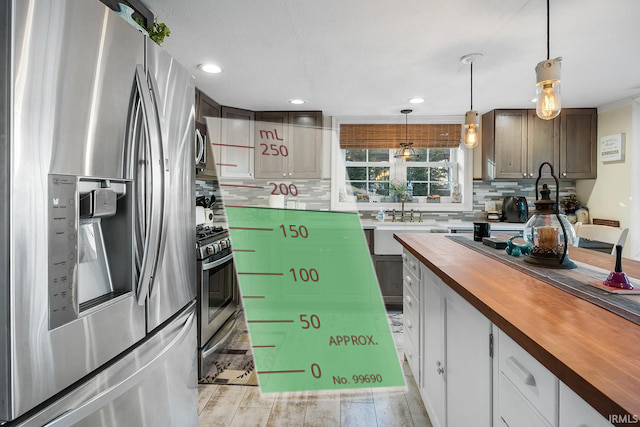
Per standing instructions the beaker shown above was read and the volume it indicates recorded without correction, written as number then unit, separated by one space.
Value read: 175 mL
